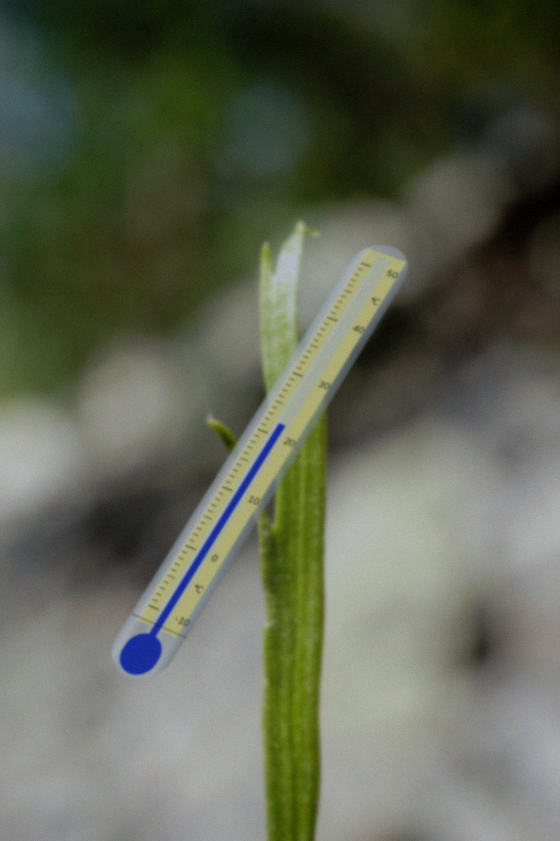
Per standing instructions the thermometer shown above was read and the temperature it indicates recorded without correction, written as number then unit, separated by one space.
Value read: 22 °C
